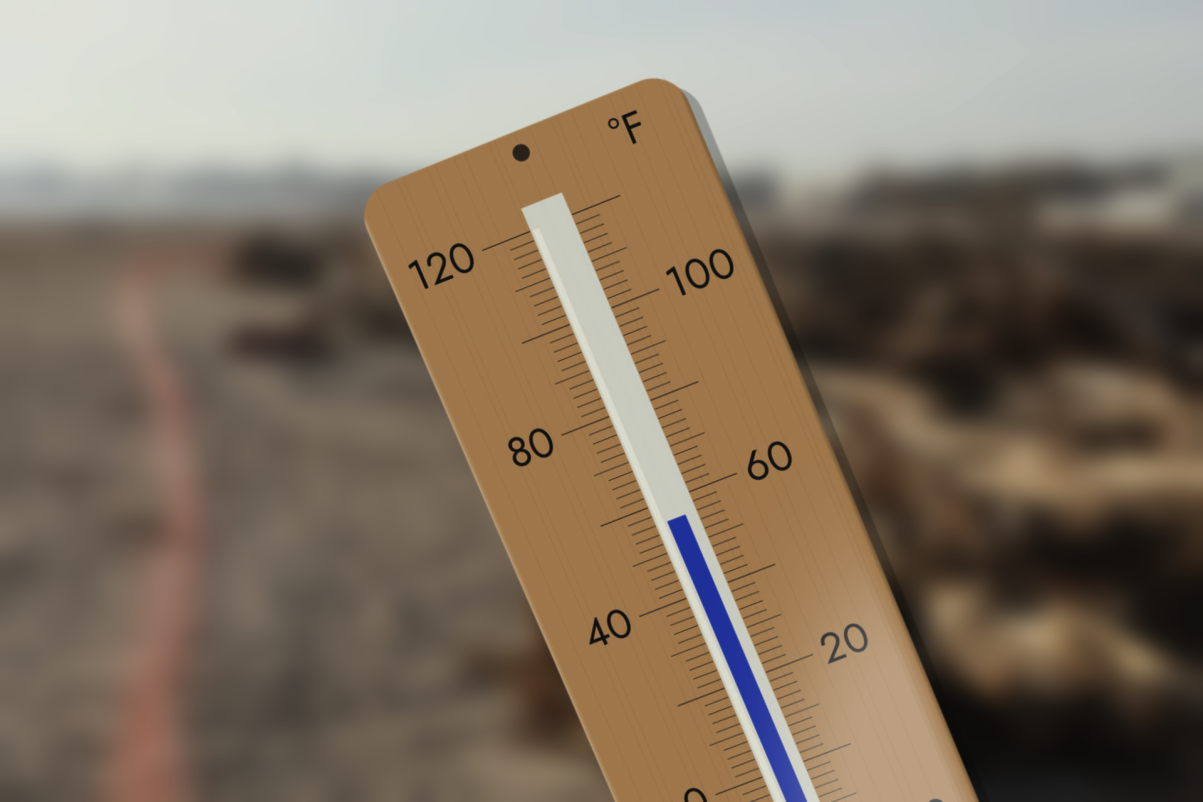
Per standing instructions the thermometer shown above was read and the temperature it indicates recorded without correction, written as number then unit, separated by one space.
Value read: 56 °F
